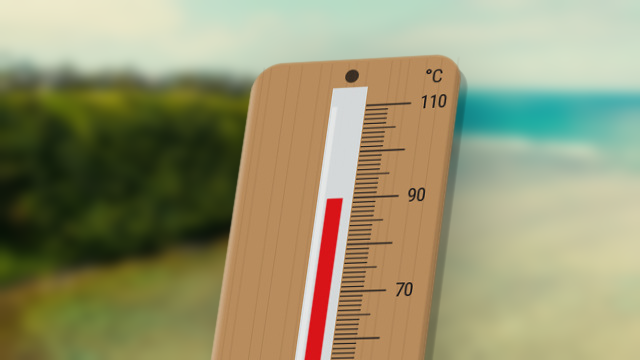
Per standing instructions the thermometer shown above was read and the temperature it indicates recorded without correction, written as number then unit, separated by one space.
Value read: 90 °C
